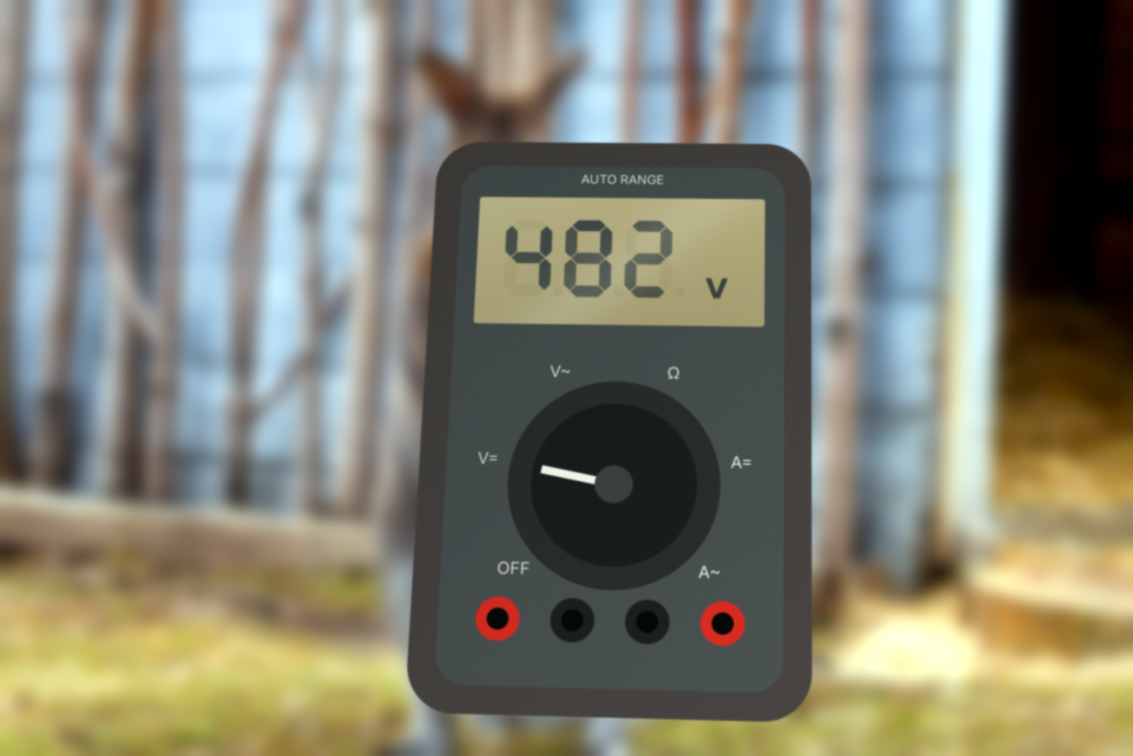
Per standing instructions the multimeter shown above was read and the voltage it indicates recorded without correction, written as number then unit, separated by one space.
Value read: 482 V
